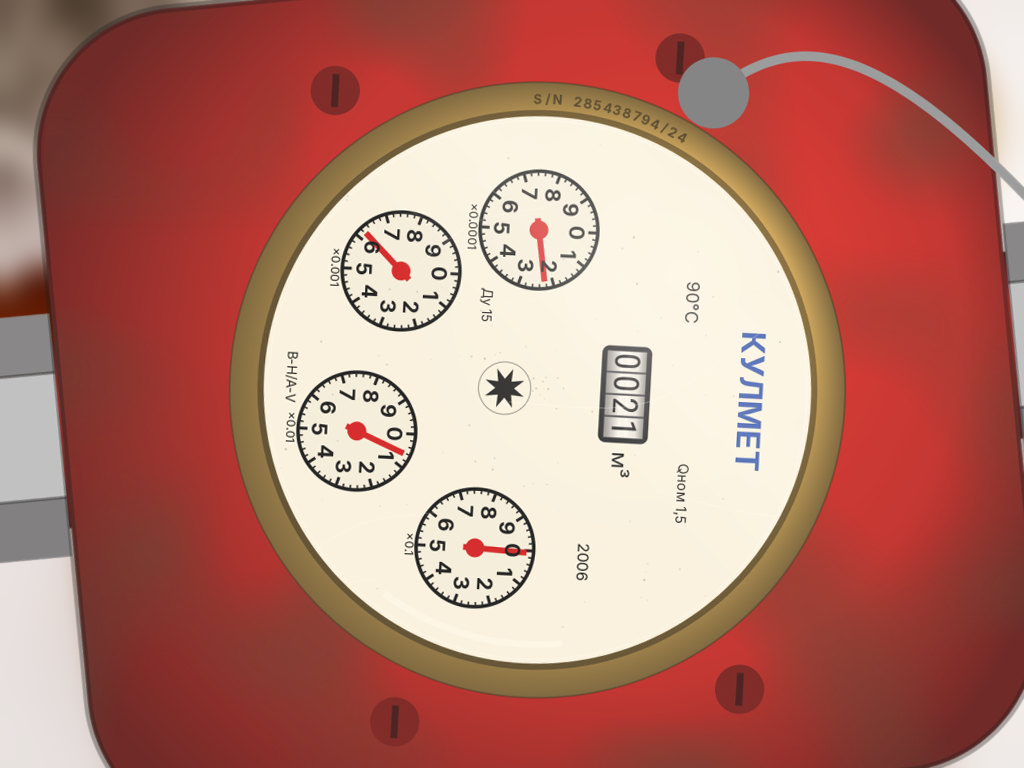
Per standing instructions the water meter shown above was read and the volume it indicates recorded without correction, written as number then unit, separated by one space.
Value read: 21.0062 m³
